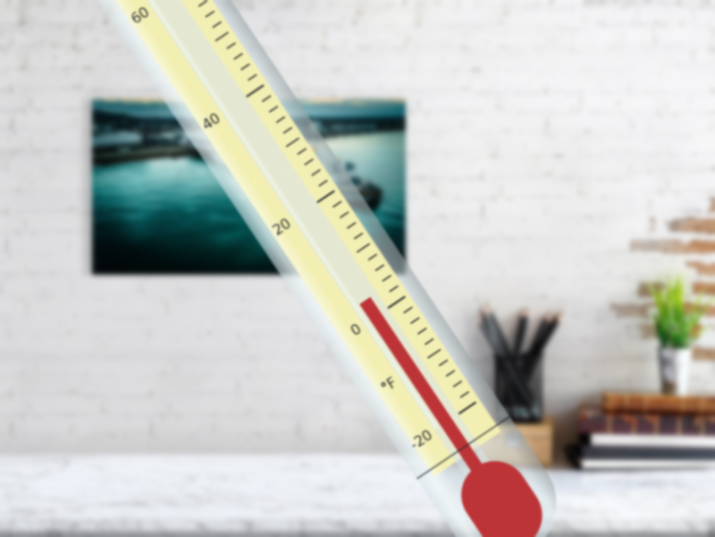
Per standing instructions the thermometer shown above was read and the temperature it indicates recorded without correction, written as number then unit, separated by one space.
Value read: 3 °F
